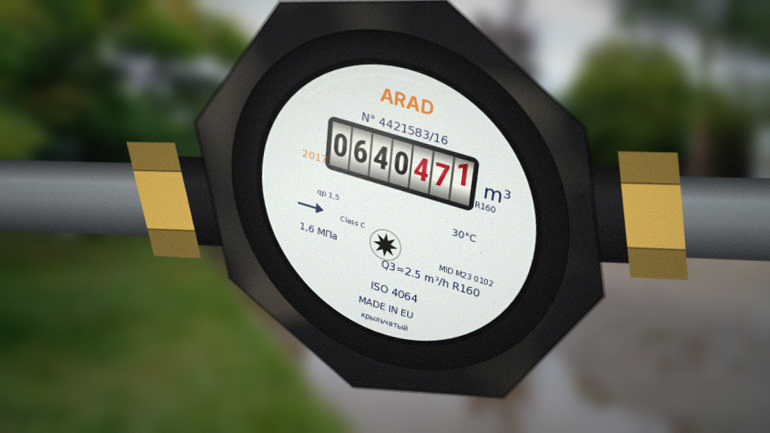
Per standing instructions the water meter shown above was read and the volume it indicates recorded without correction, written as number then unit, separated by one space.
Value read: 640.471 m³
